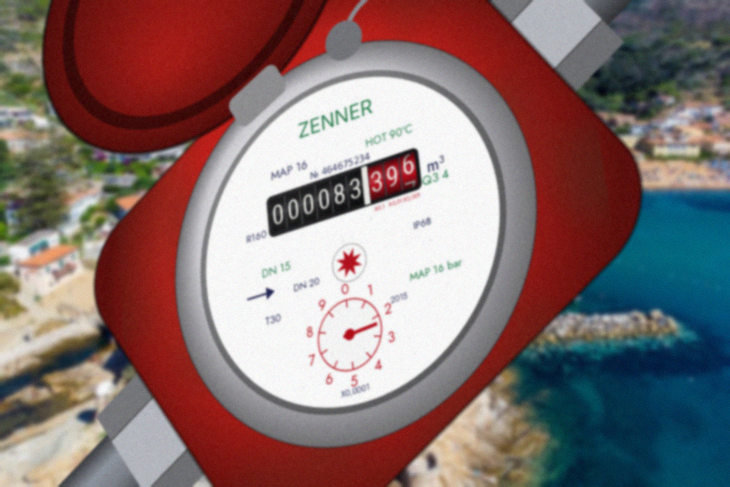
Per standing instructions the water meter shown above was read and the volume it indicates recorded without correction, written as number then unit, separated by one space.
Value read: 83.3962 m³
